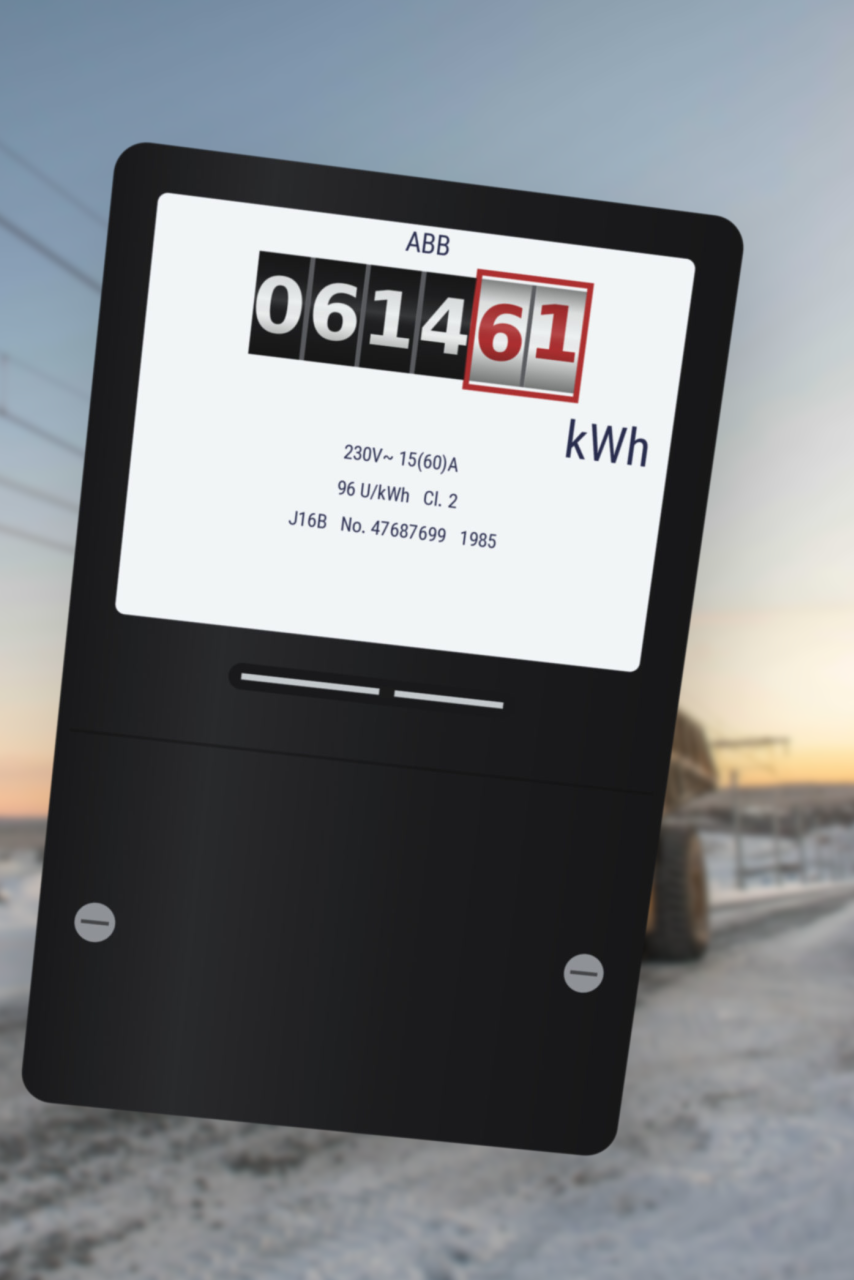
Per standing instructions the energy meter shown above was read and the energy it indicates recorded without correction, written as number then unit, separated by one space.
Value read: 614.61 kWh
